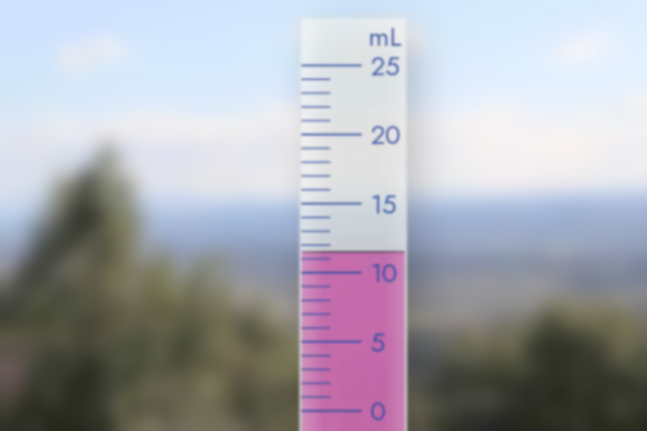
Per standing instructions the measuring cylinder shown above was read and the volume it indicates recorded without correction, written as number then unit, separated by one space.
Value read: 11.5 mL
